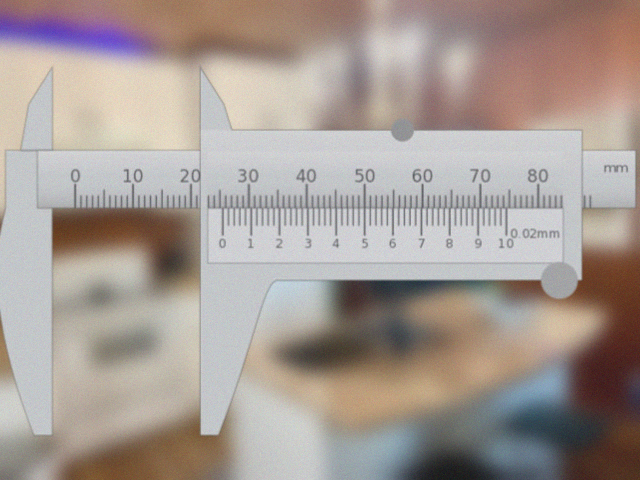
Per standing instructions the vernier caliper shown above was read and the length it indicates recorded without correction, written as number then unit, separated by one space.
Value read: 25.5 mm
